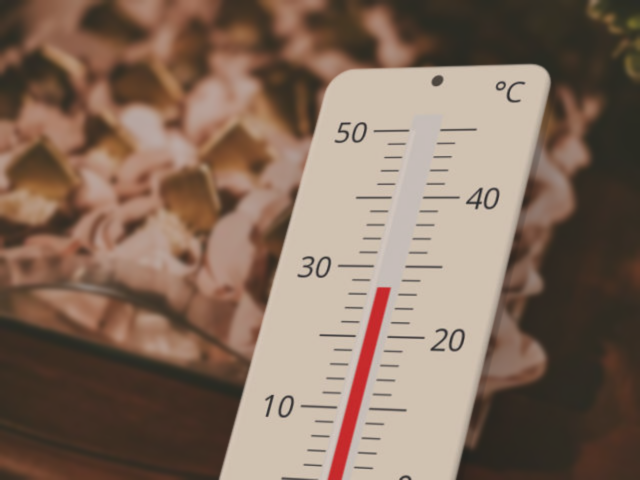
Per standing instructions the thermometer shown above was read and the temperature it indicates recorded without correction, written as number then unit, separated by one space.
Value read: 27 °C
